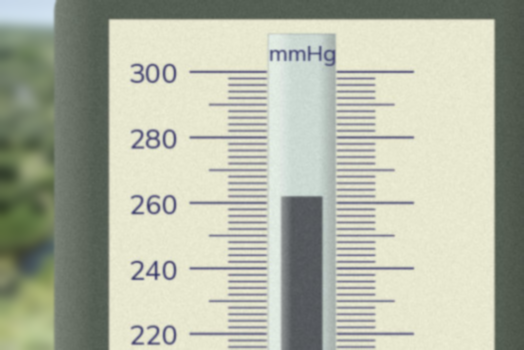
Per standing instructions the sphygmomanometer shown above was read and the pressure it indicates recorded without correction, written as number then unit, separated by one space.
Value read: 262 mmHg
